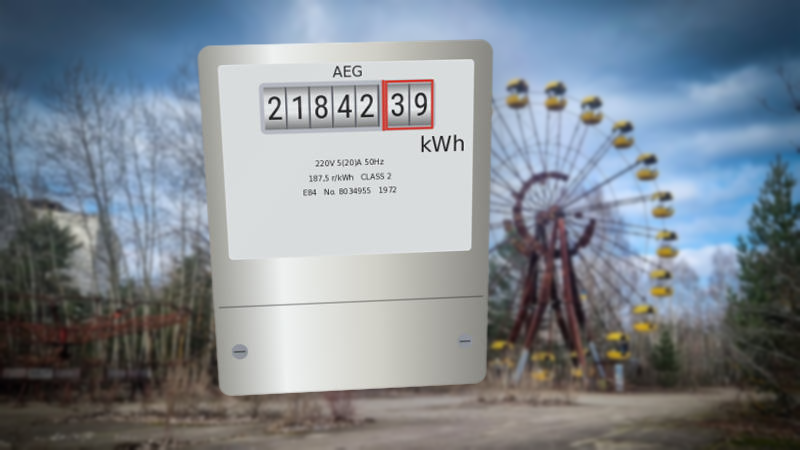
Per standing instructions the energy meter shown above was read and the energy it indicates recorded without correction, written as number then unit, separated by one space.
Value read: 21842.39 kWh
